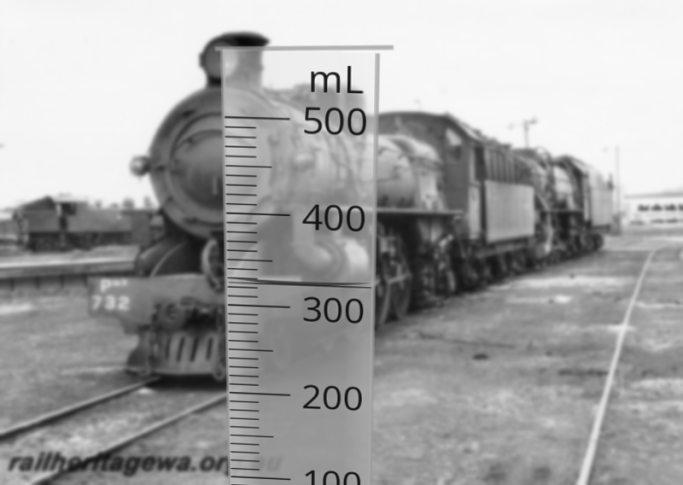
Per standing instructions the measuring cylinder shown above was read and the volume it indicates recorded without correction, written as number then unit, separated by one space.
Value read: 325 mL
